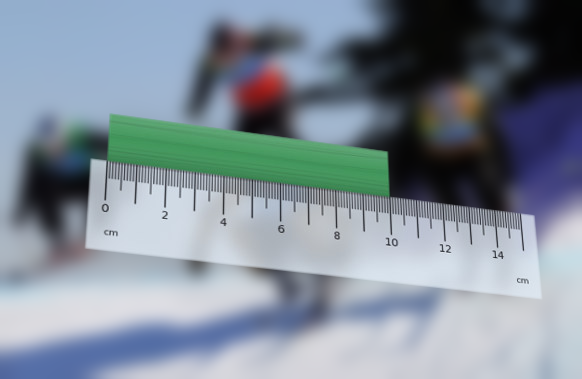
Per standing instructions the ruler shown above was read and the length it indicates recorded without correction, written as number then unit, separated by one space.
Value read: 10 cm
